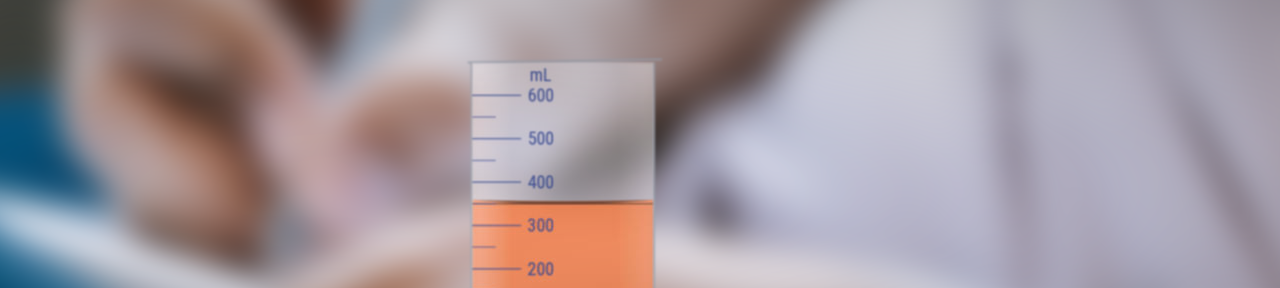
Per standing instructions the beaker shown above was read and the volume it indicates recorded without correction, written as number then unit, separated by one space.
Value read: 350 mL
